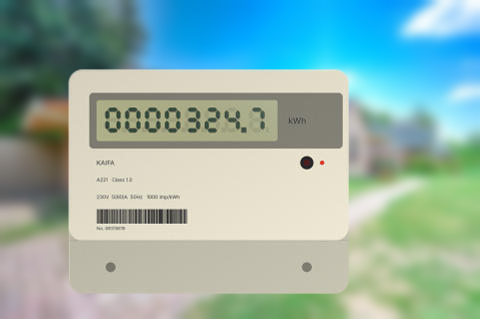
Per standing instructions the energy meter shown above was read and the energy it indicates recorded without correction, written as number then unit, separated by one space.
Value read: 324.7 kWh
